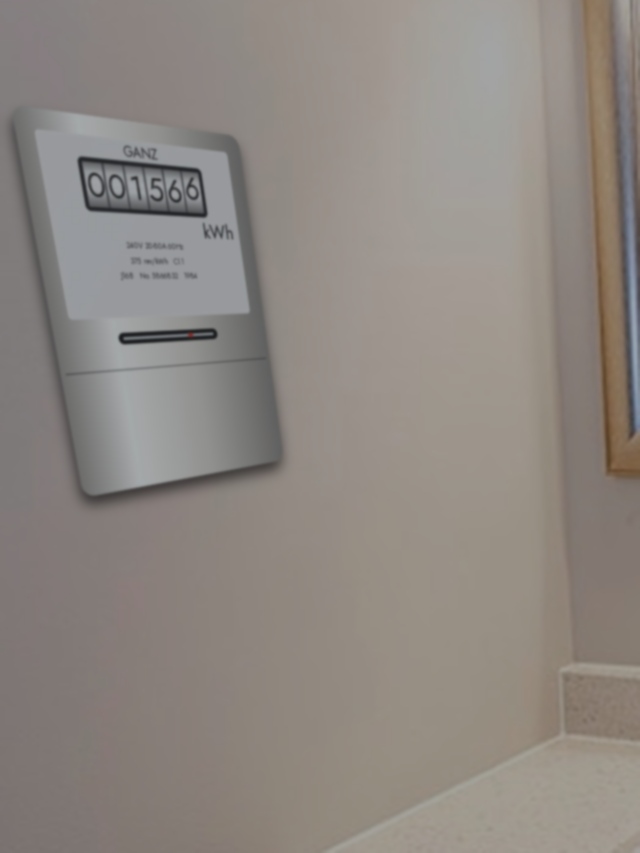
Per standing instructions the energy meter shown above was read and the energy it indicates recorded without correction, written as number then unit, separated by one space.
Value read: 1566 kWh
